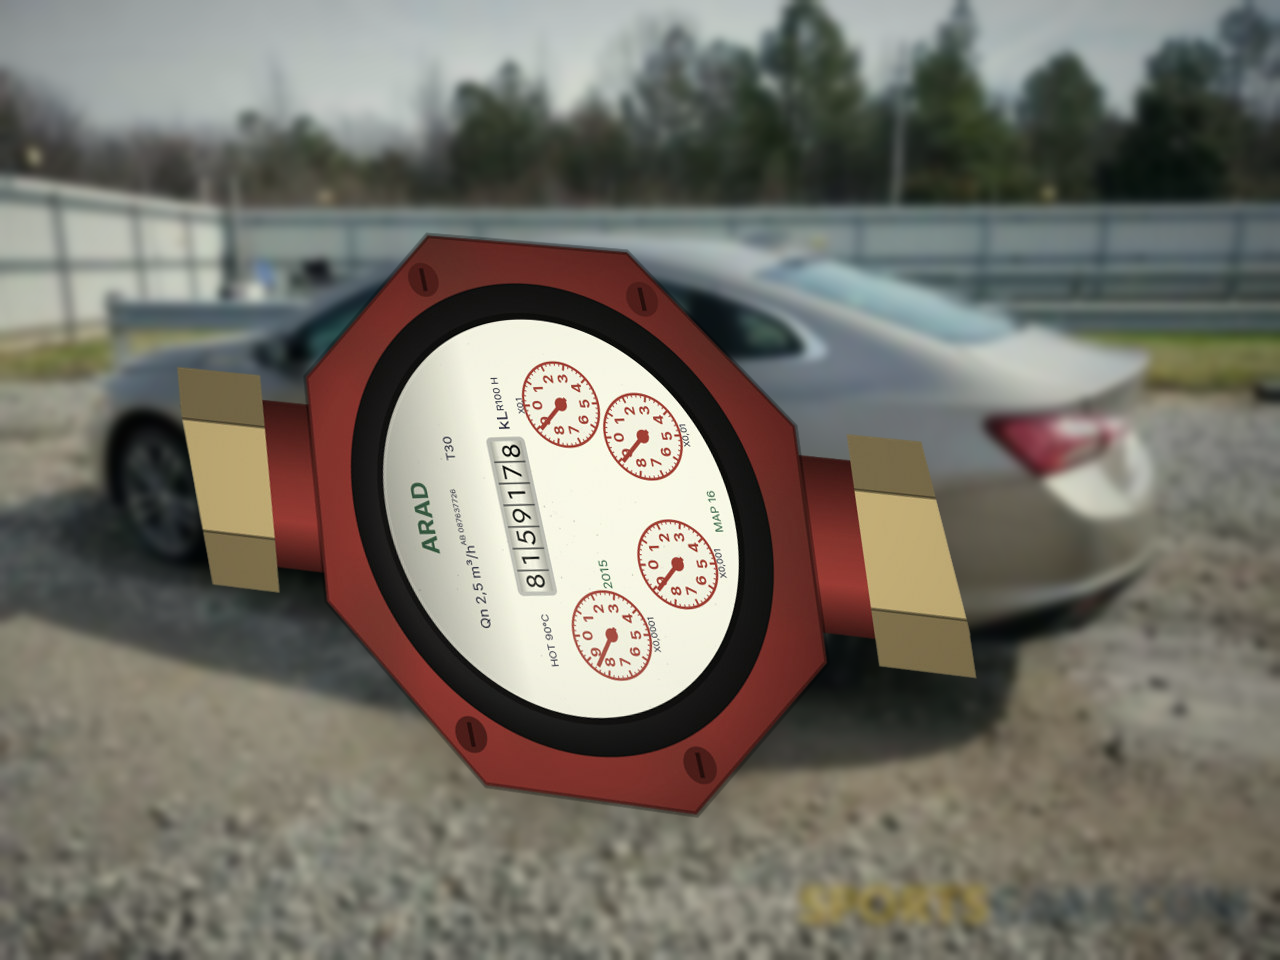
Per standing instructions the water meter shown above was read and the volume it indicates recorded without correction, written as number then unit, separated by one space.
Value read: 8159177.8888 kL
